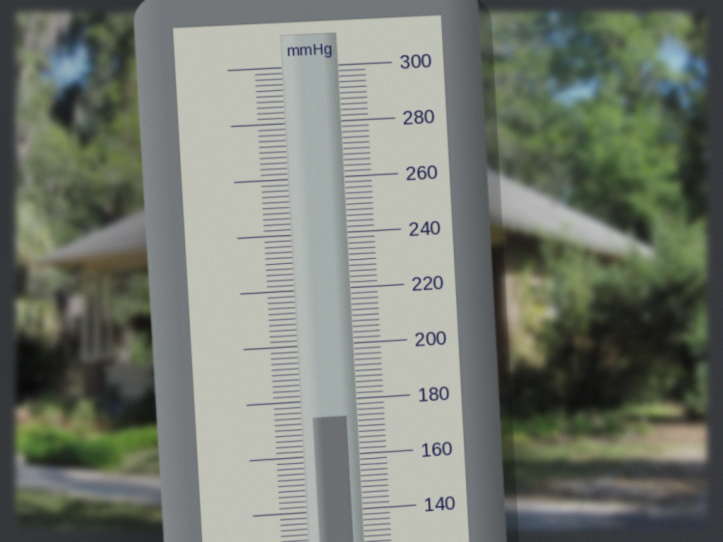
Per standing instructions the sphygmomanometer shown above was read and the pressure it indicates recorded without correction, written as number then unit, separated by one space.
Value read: 174 mmHg
